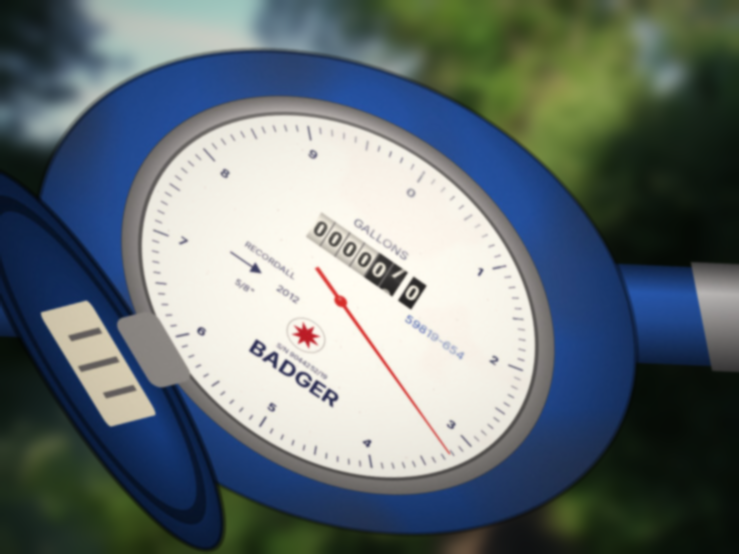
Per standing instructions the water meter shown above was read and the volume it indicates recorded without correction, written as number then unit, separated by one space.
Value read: 73.2 gal
